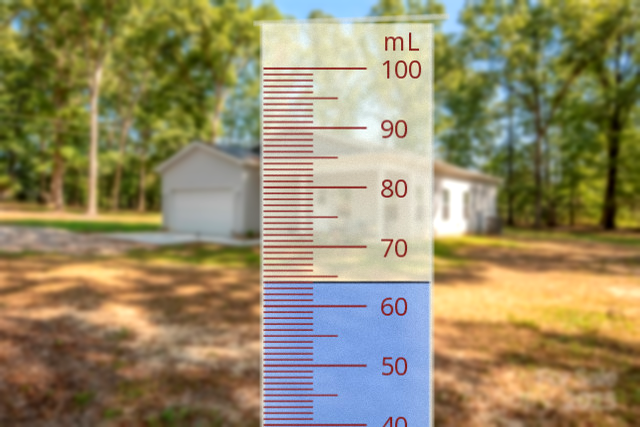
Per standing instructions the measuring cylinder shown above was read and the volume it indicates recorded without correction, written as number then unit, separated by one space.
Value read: 64 mL
